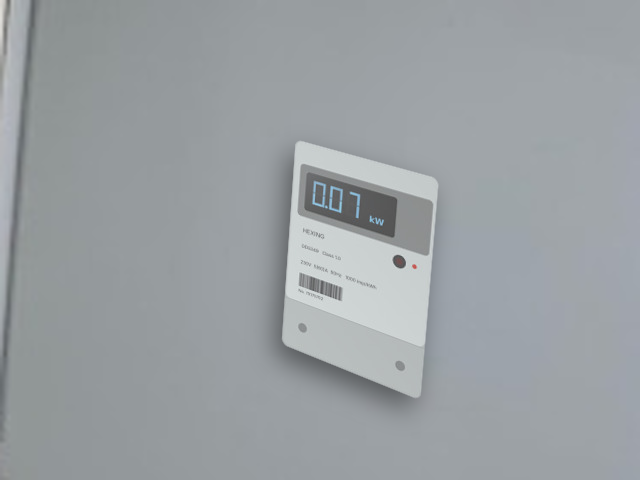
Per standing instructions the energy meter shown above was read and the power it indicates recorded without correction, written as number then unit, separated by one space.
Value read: 0.07 kW
